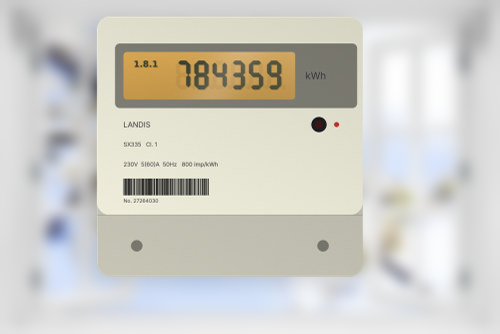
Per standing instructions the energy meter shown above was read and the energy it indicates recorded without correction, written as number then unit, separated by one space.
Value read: 784359 kWh
